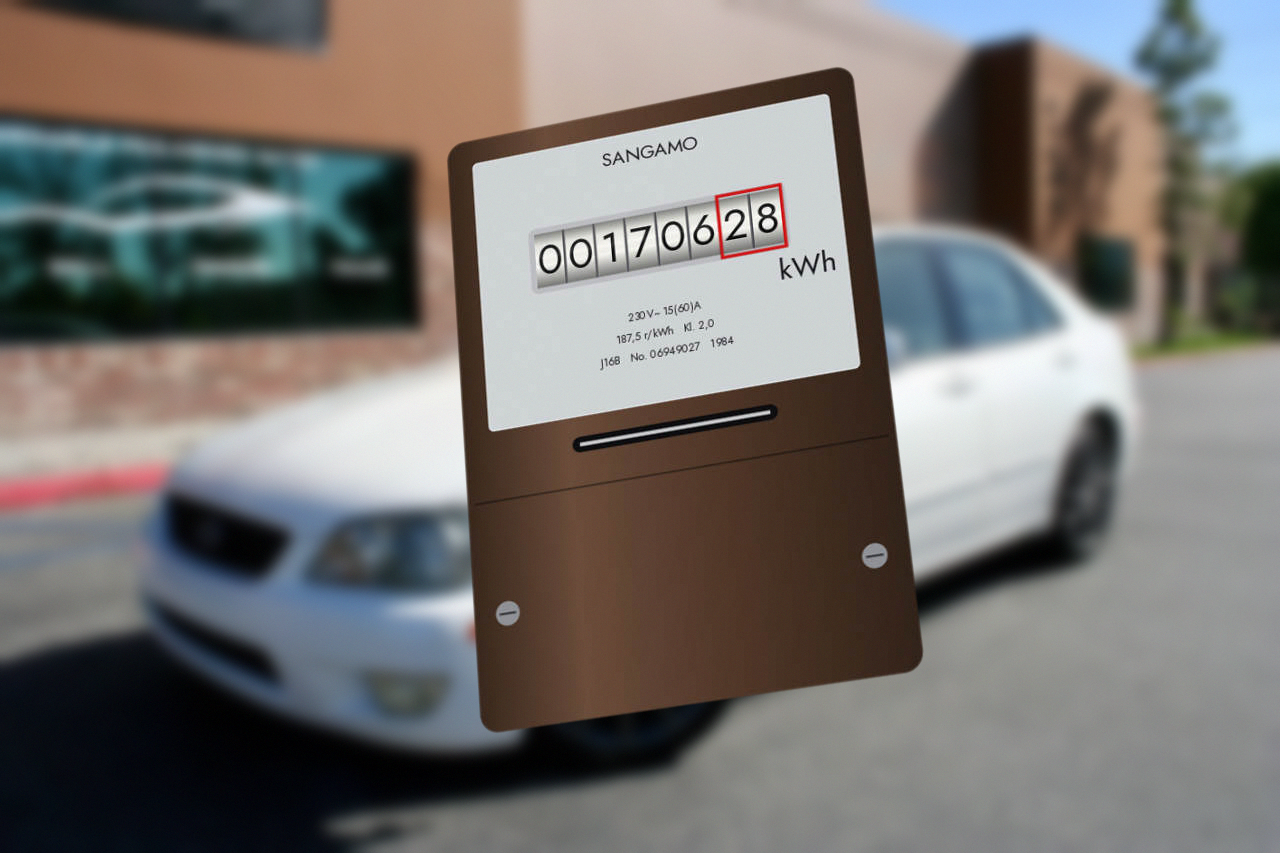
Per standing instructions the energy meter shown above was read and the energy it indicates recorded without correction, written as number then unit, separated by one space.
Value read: 1706.28 kWh
